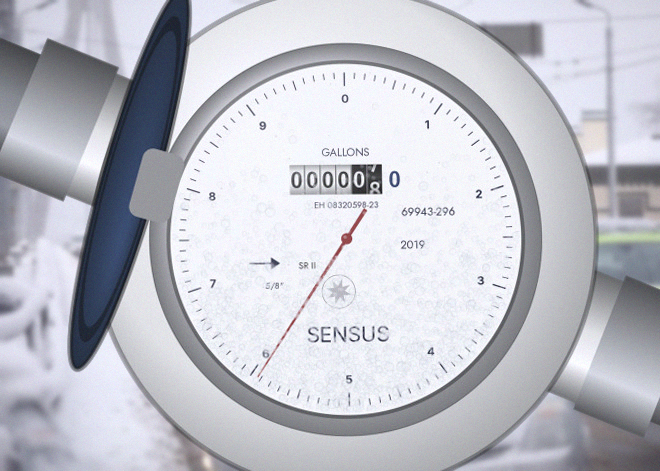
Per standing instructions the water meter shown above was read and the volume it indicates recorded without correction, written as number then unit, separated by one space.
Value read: 75.9 gal
